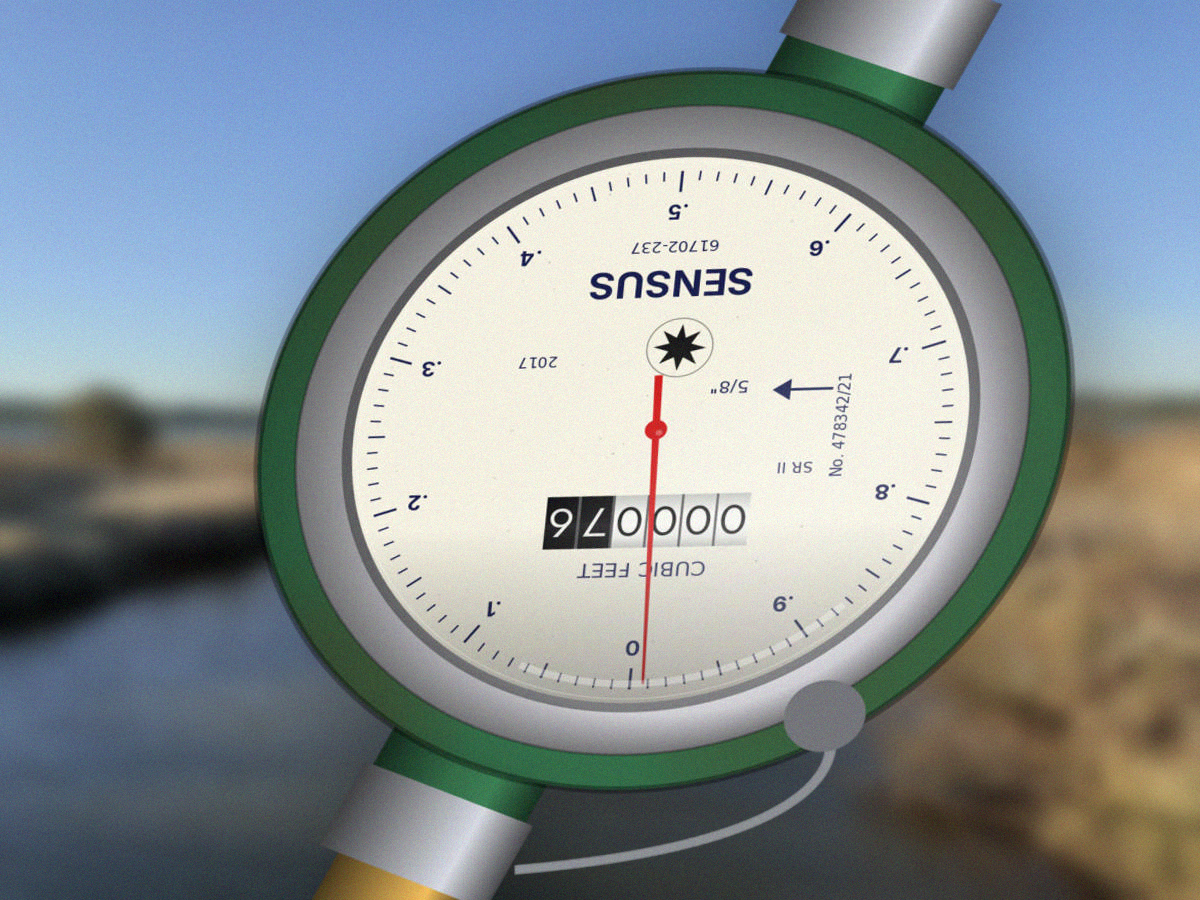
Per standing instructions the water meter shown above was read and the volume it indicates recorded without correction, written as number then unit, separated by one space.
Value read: 75.99 ft³
